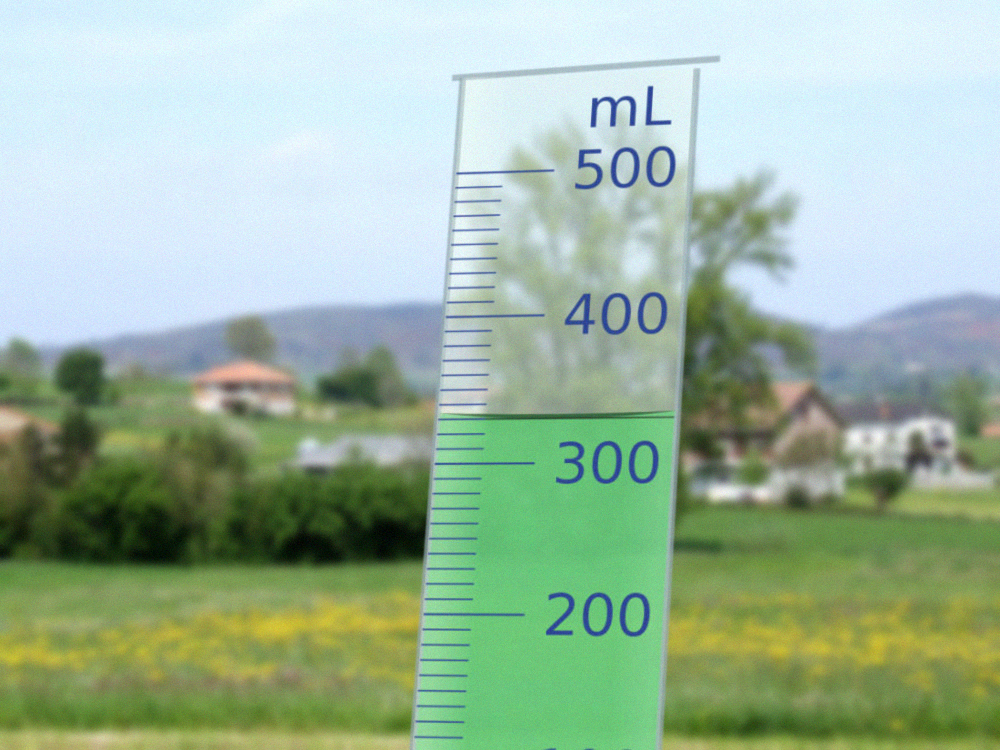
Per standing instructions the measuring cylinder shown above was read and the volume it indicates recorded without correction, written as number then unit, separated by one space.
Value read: 330 mL
